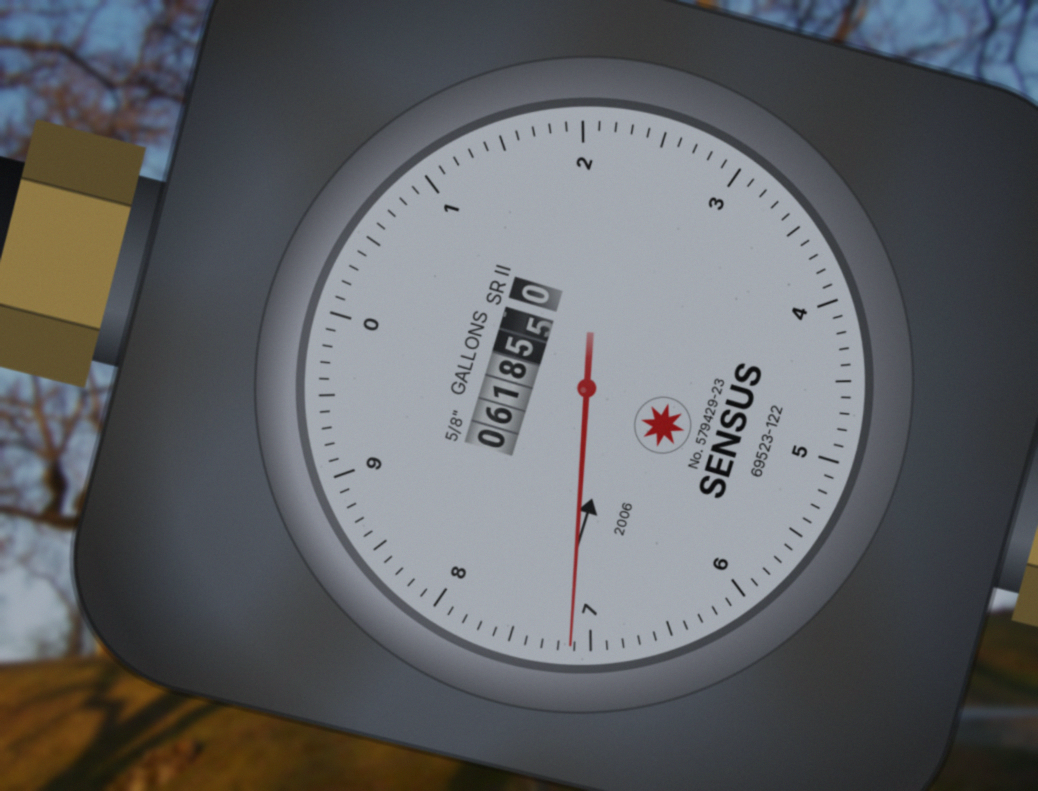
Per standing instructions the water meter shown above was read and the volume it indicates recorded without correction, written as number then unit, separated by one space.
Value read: 618547.1 gal
